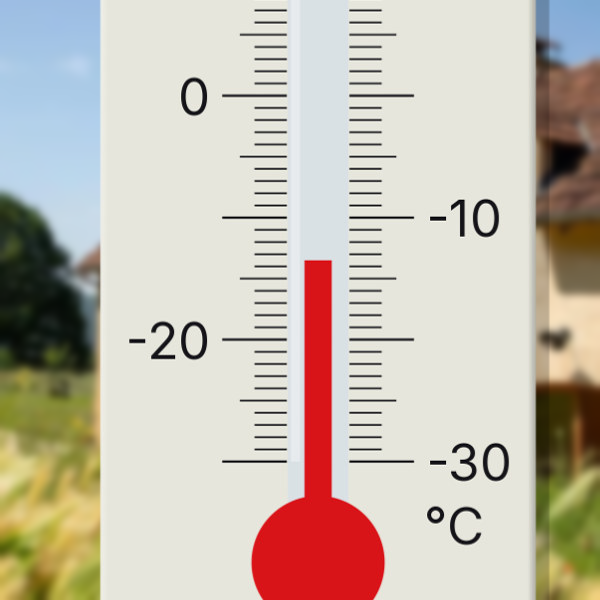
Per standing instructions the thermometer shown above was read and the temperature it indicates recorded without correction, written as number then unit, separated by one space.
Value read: -13.5 °C
